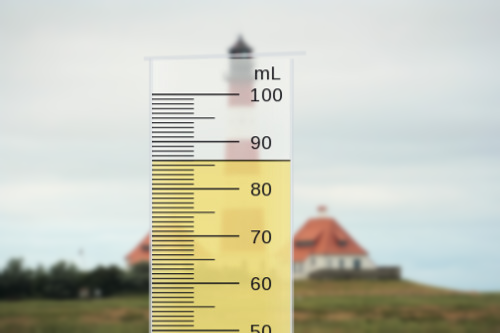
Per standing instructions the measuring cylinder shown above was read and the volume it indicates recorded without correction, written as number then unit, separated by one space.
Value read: 86 mL
